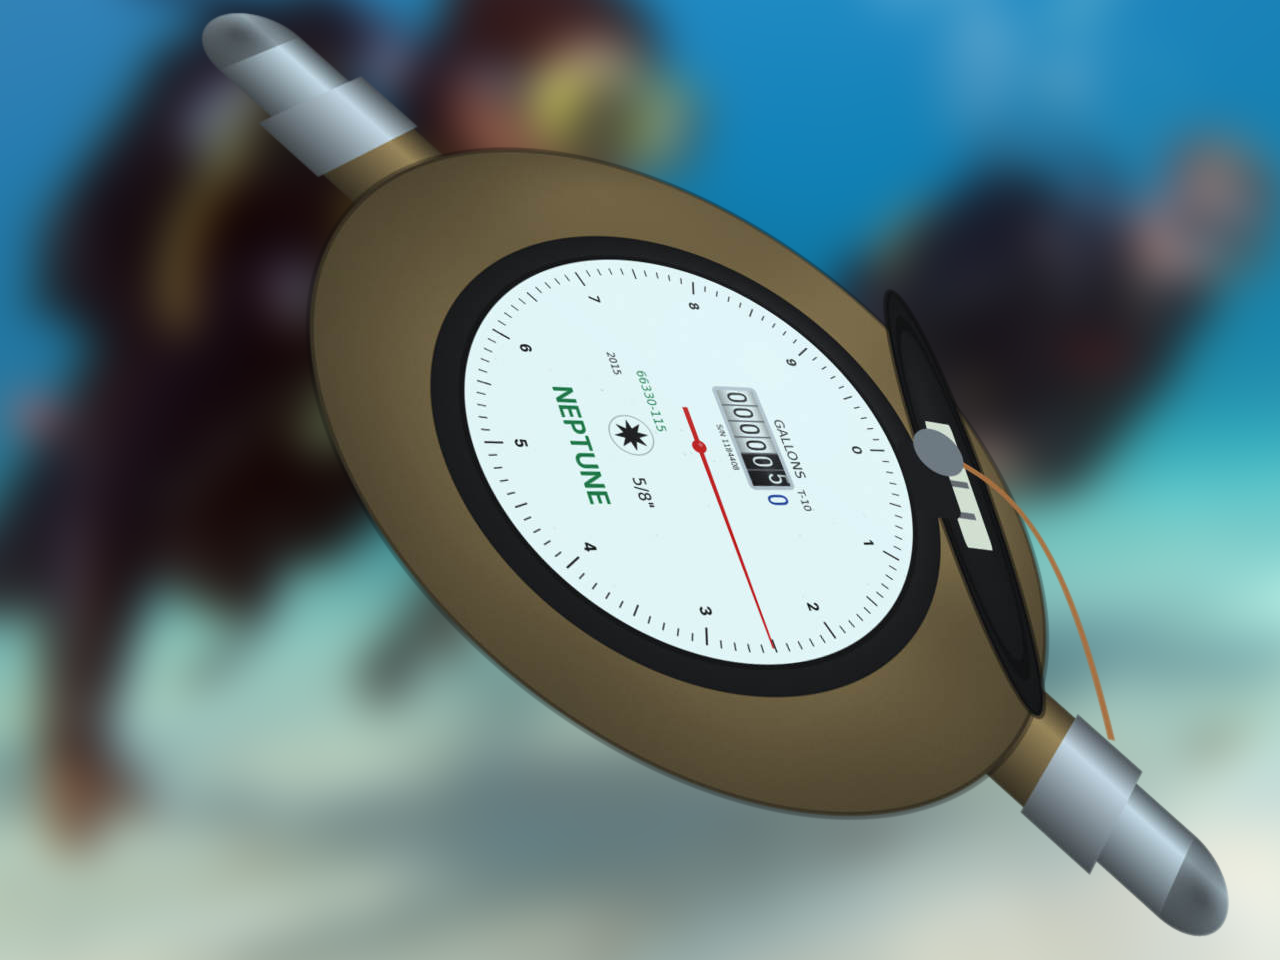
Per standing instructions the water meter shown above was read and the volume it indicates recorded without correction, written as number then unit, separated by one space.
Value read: 52.5 gal
